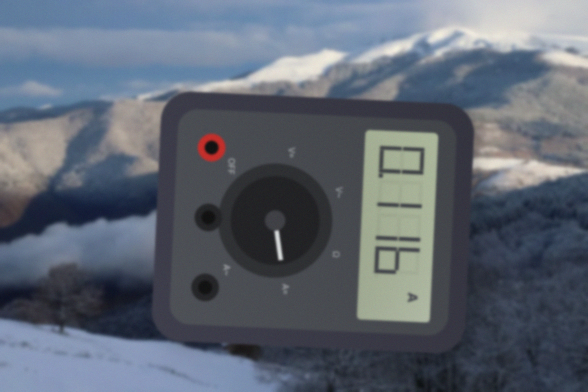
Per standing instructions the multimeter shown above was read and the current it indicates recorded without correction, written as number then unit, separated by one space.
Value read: 0.116 A
